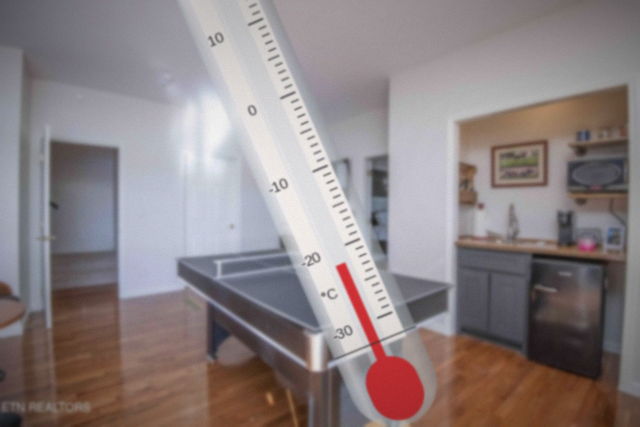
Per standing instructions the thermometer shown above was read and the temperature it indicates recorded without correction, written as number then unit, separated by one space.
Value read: -22 °C
